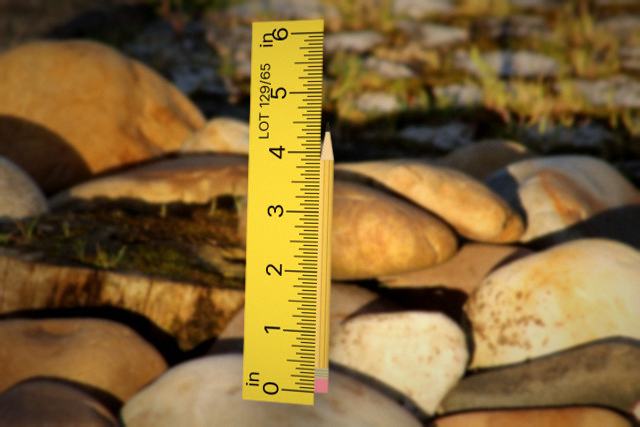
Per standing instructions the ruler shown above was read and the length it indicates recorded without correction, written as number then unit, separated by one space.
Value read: 4.5 in
